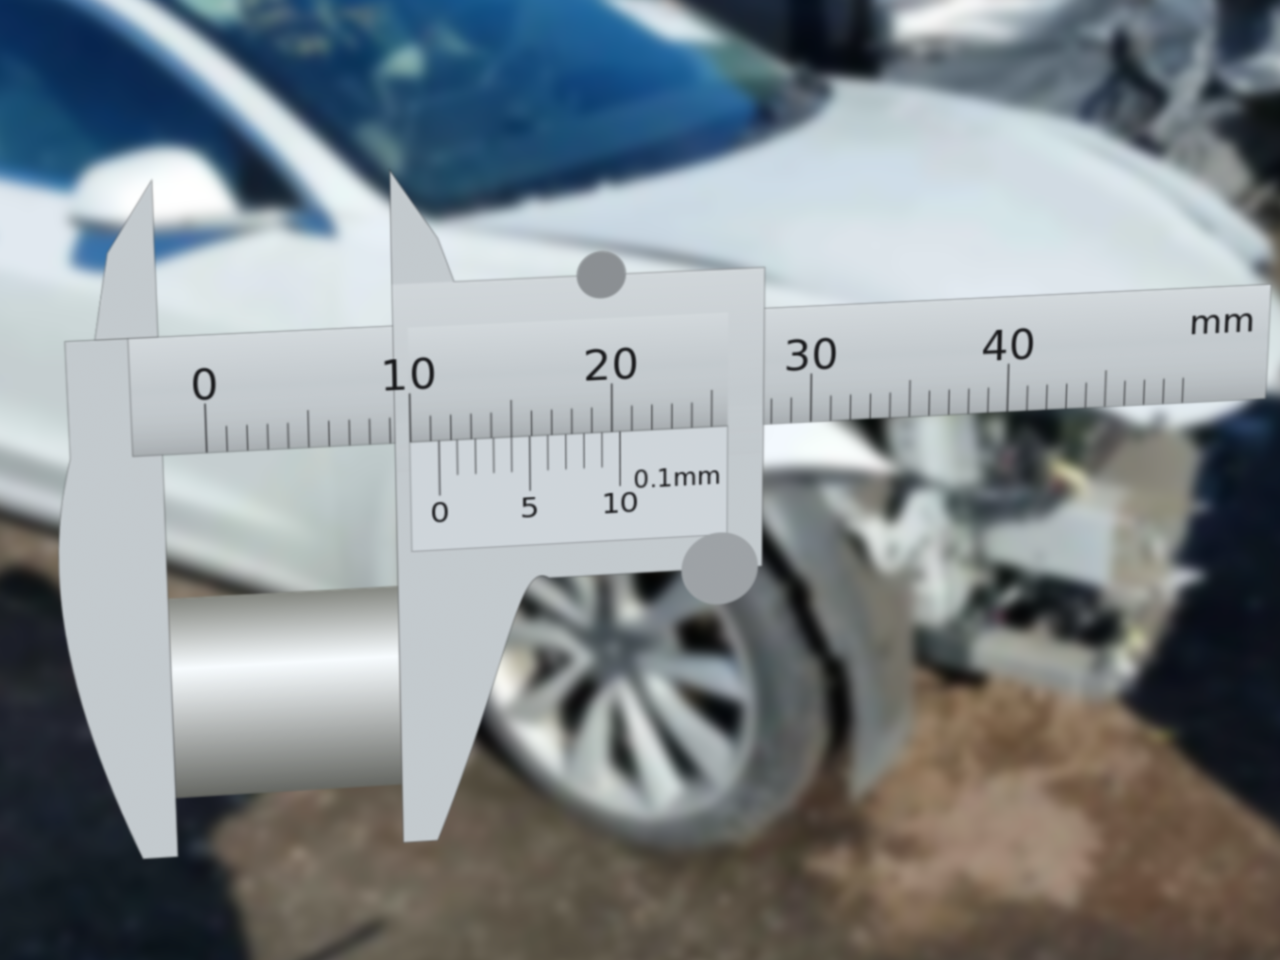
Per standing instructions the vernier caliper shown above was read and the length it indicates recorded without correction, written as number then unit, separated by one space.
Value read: 11.4 mm
